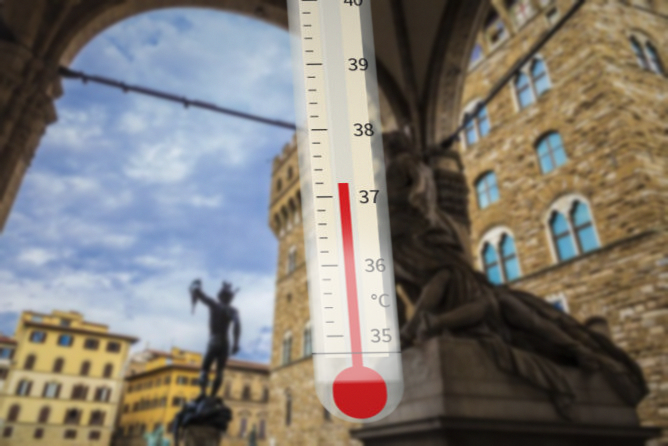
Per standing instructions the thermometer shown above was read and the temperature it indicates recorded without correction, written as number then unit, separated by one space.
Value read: 37.2 °C
